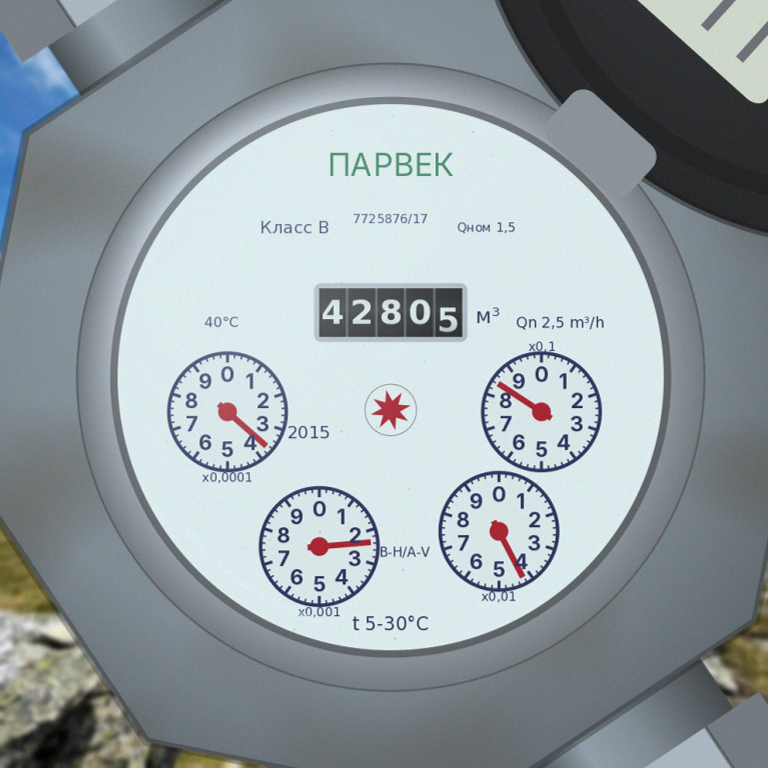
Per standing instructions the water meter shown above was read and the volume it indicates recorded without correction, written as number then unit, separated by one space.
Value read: 42804.8423 m³
